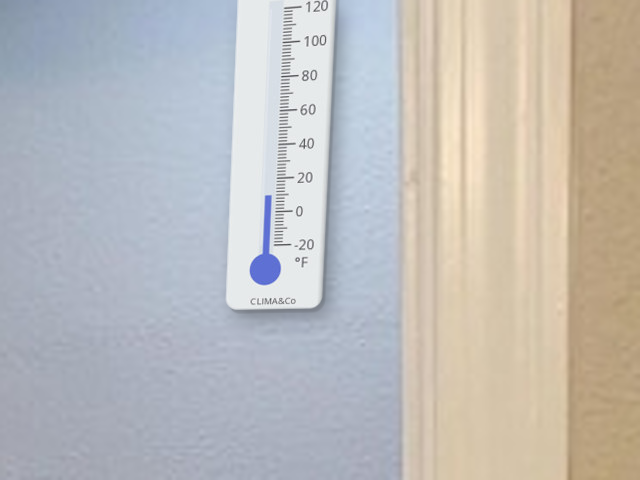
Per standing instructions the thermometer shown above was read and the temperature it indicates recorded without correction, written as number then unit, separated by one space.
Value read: 10 °F
